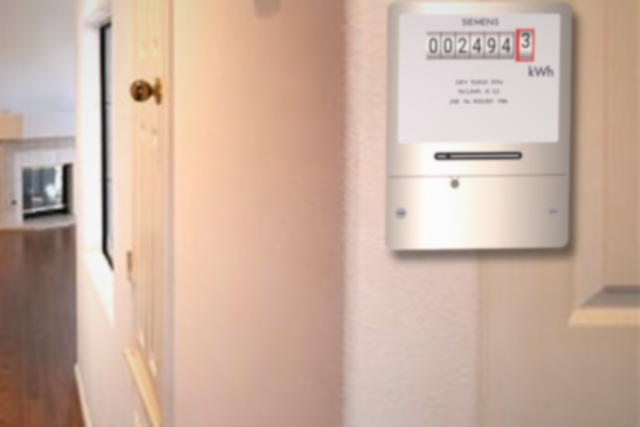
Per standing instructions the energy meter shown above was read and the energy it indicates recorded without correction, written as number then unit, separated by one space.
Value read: 2494.3 kWh
